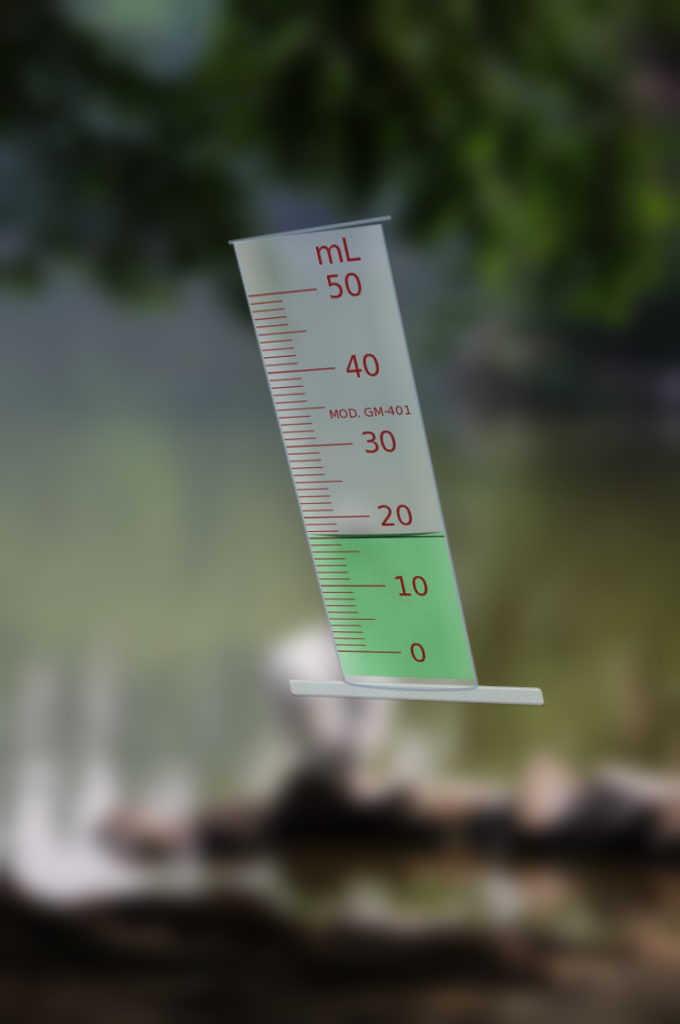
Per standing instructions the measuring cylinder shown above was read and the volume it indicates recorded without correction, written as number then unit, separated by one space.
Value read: 17 mL
